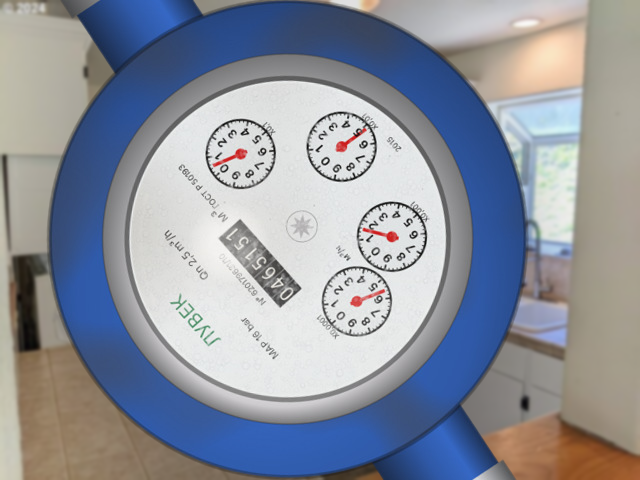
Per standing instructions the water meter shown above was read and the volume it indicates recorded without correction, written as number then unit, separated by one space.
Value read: 465151.0515 m³
